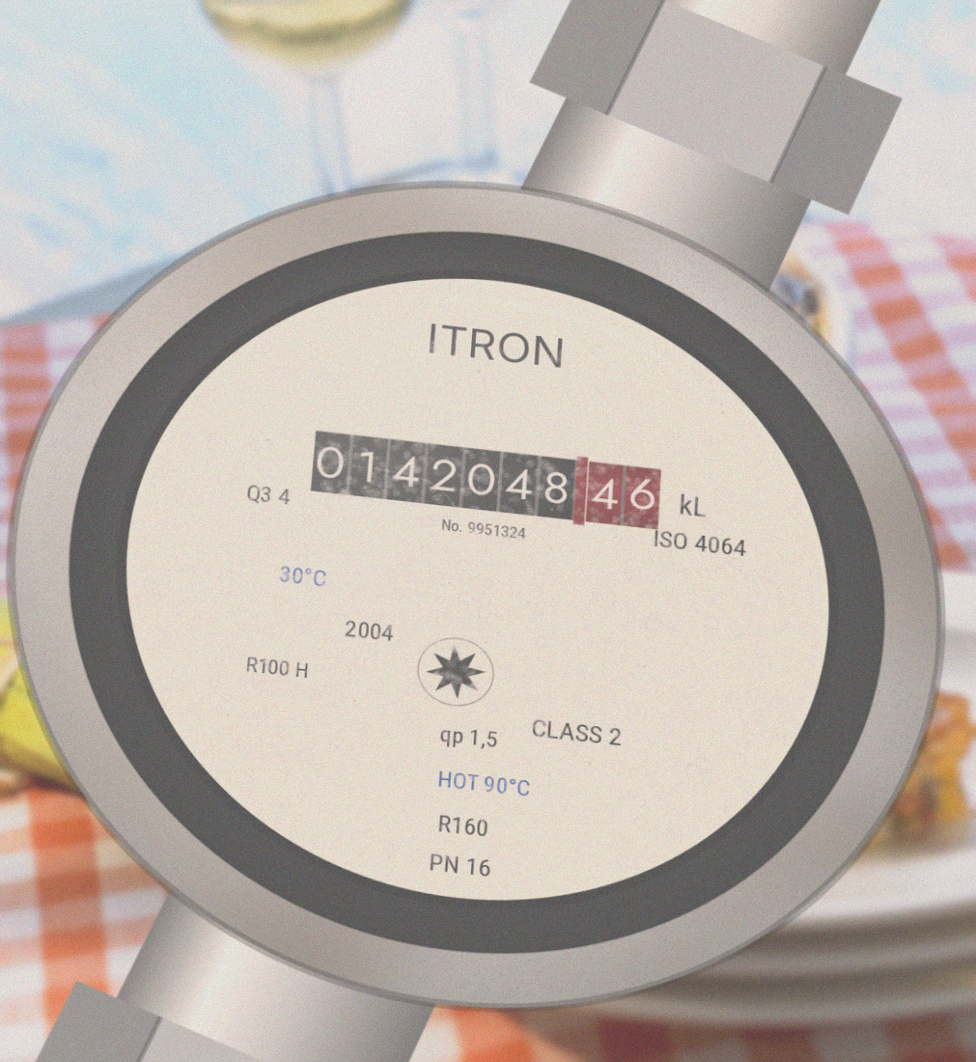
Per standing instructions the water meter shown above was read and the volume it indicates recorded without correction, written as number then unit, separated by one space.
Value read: 142048.46 kL
